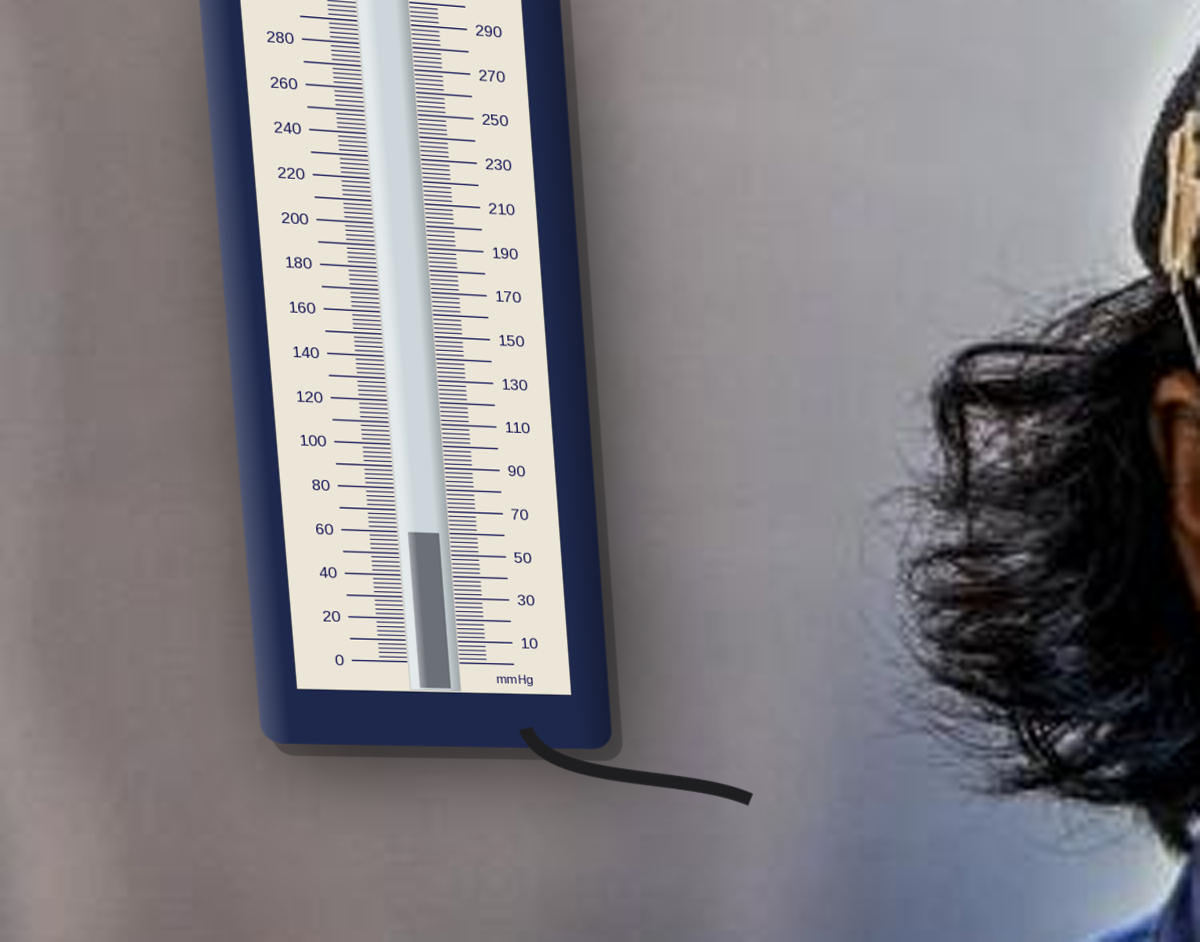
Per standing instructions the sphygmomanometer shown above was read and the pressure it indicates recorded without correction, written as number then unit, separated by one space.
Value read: 60 mmHg
